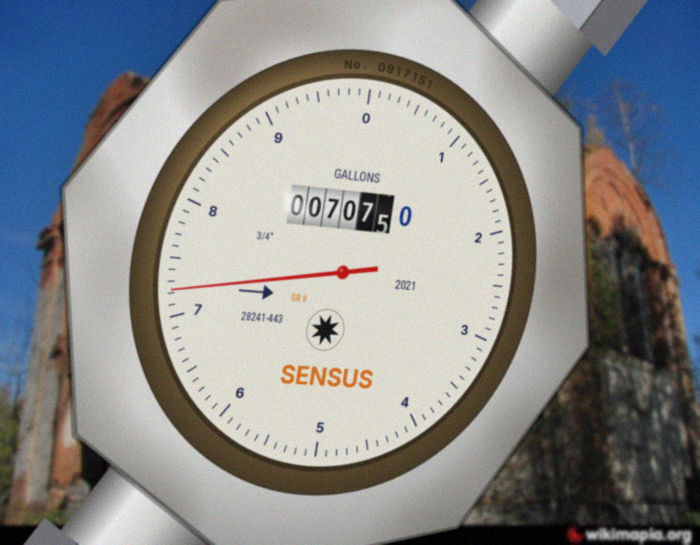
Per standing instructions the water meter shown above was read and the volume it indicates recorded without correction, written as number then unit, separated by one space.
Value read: 70747.2 gal
